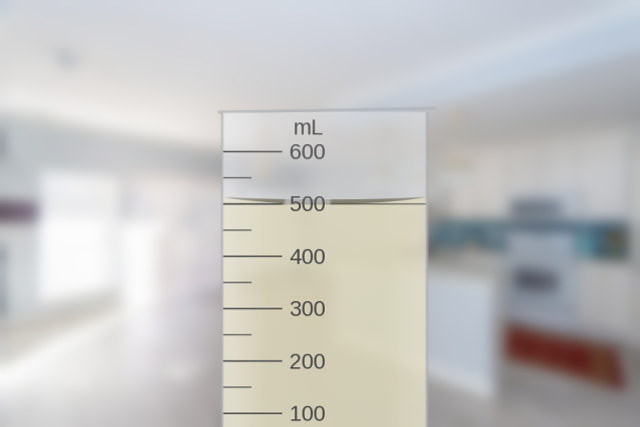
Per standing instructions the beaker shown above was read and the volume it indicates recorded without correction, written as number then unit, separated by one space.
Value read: 500 mL
